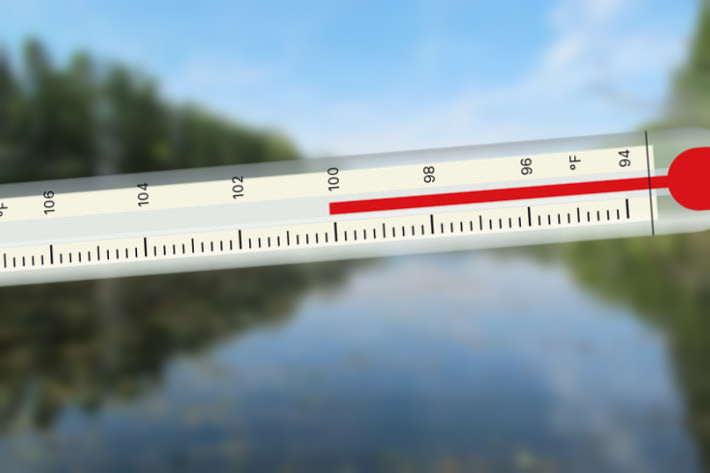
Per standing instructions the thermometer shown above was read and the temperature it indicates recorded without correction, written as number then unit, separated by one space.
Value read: 100.1 °F
